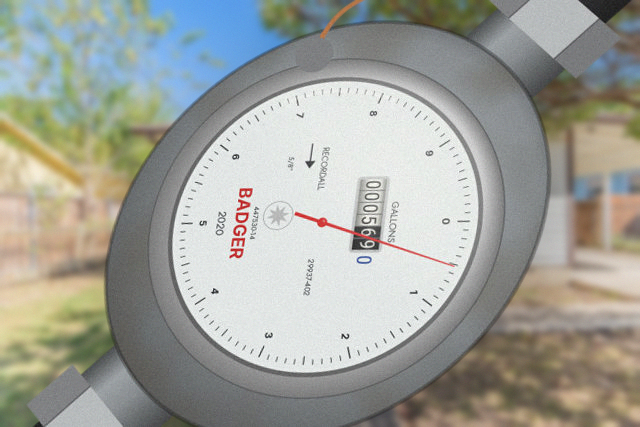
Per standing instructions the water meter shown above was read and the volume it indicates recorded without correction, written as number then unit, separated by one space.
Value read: 5690.5 gal
